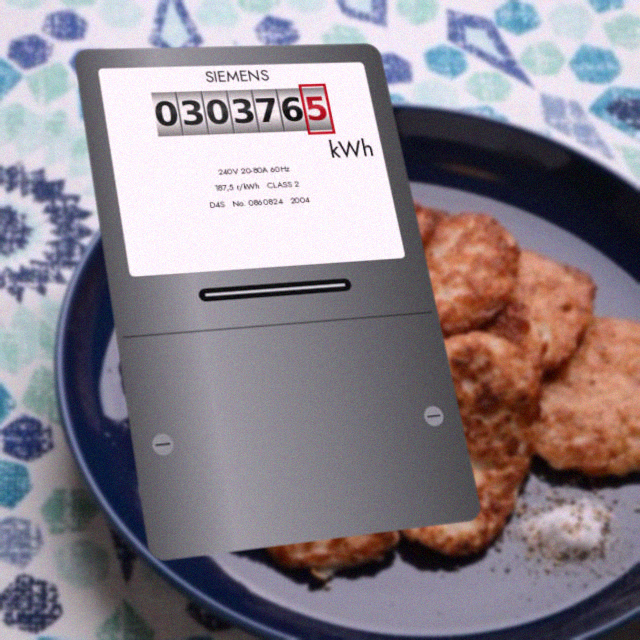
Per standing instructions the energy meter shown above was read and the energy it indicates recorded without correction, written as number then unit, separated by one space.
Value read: 30376.5 kWh
